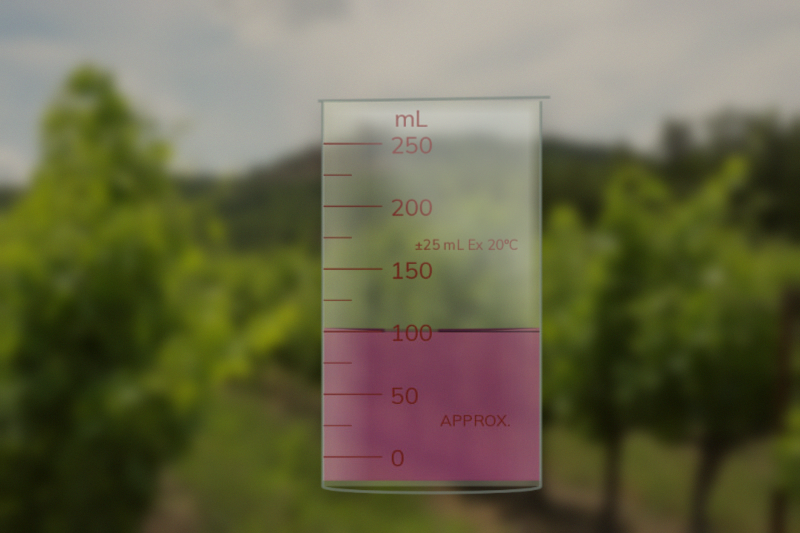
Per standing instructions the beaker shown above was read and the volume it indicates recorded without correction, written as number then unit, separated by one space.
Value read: 100 mL
